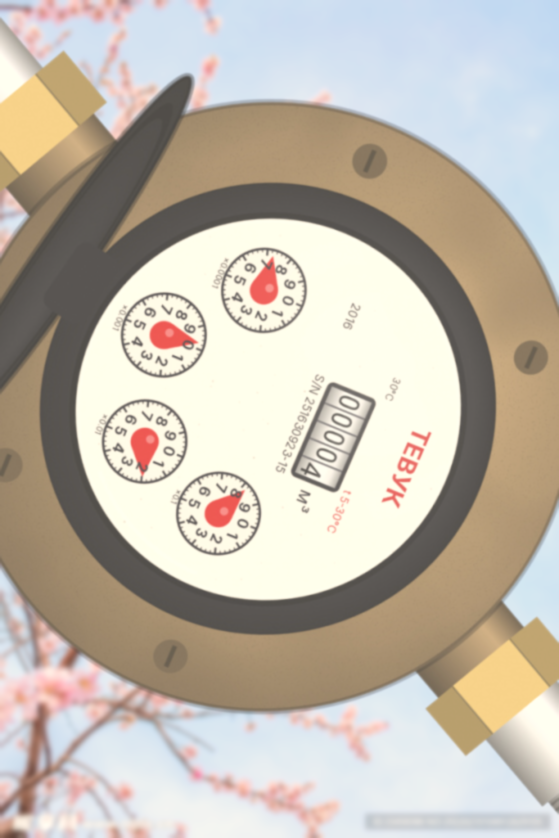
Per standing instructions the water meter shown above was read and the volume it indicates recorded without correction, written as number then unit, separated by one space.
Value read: 3.8197 m³
